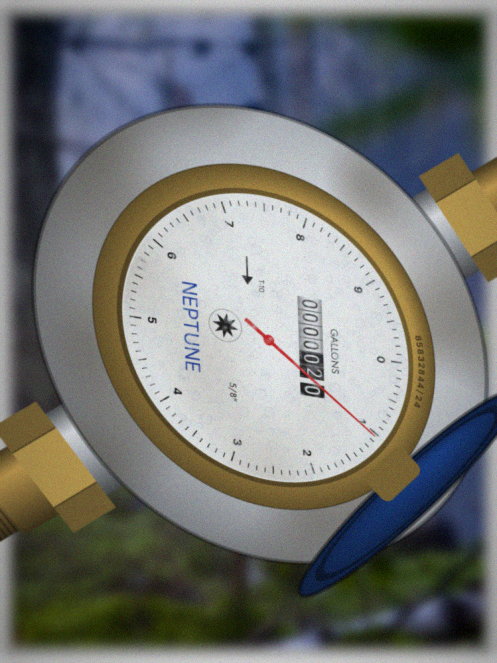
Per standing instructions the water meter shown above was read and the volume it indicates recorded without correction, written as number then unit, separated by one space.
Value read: 21.0 gal
